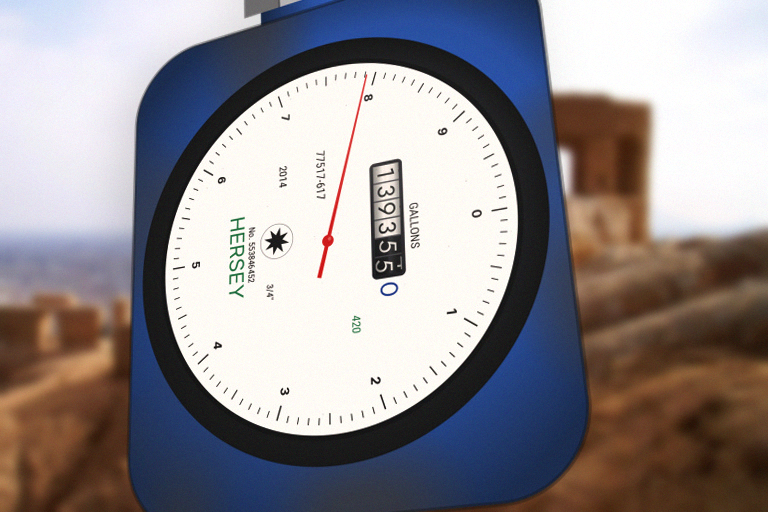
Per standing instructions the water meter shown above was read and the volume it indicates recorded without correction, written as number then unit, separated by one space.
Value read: 1393547.9 gal
